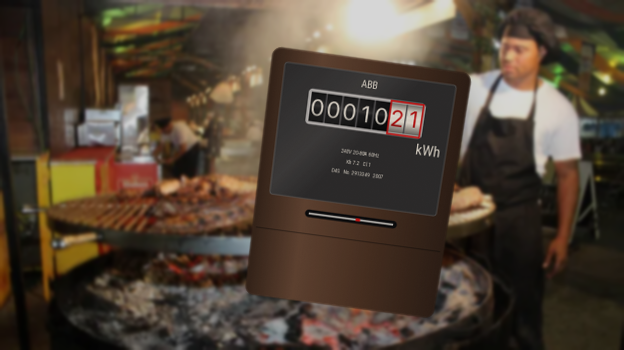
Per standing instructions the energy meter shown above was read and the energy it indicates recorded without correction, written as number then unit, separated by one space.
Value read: 10.21 kWh
